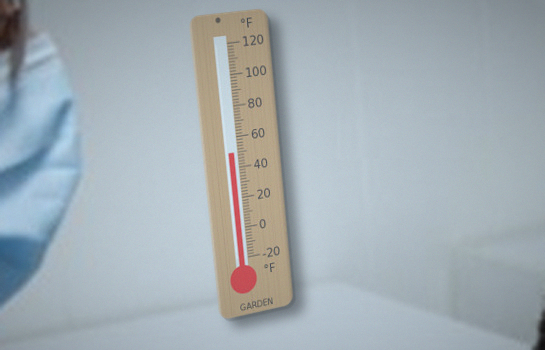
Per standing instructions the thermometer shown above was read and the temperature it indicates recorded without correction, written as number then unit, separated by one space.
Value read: 50 °F
